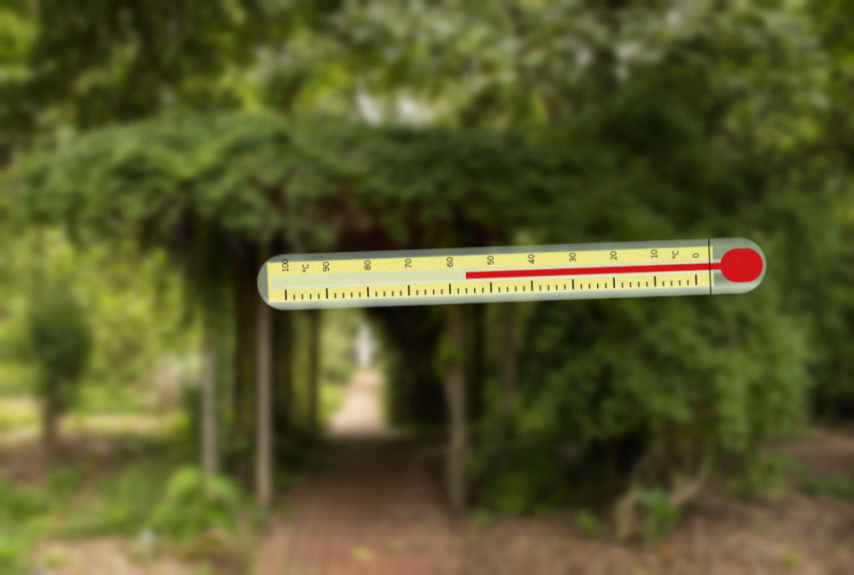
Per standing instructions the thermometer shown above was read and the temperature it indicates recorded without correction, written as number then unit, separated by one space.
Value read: 56 °C
